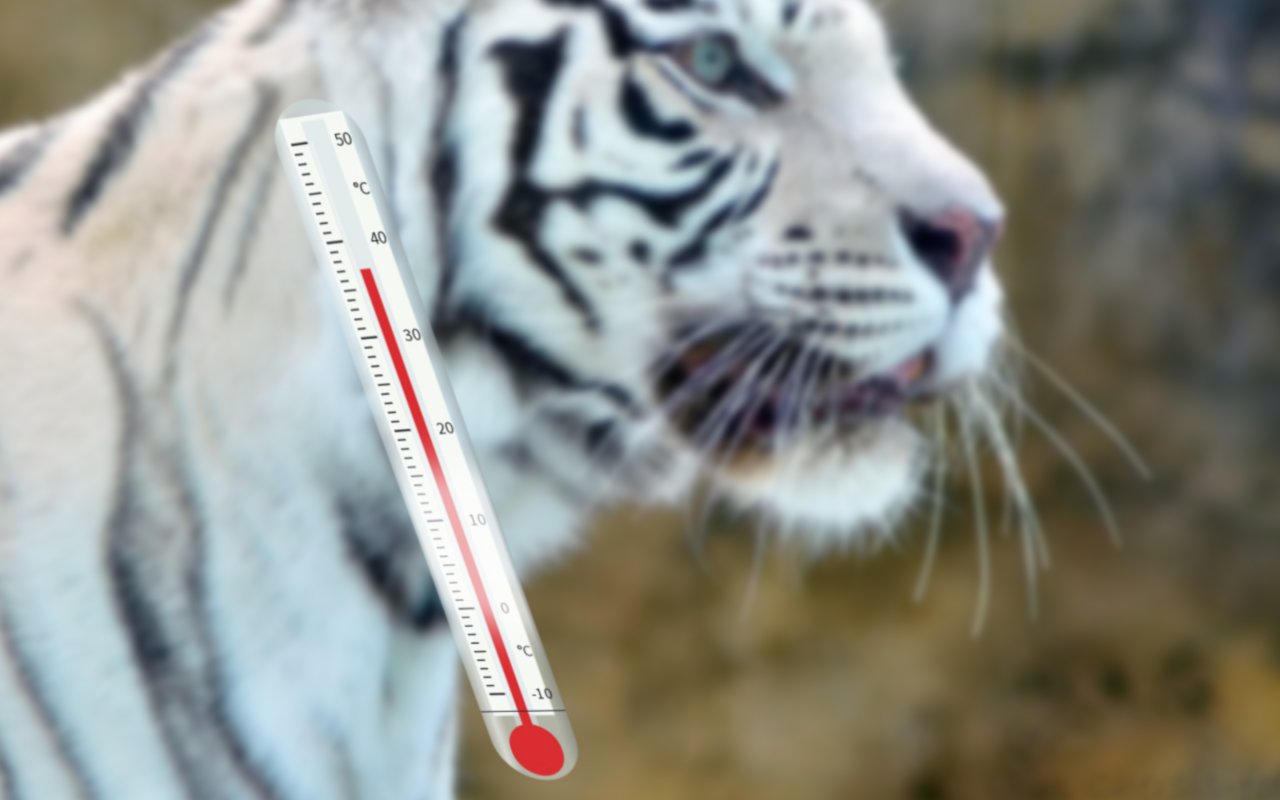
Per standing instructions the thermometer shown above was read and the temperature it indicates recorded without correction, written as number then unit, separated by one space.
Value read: 37 °C
